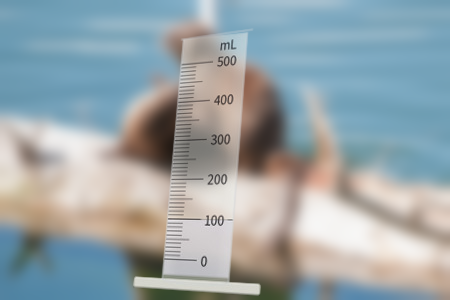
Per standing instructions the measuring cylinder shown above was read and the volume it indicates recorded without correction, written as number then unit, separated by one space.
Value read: 100 mL
